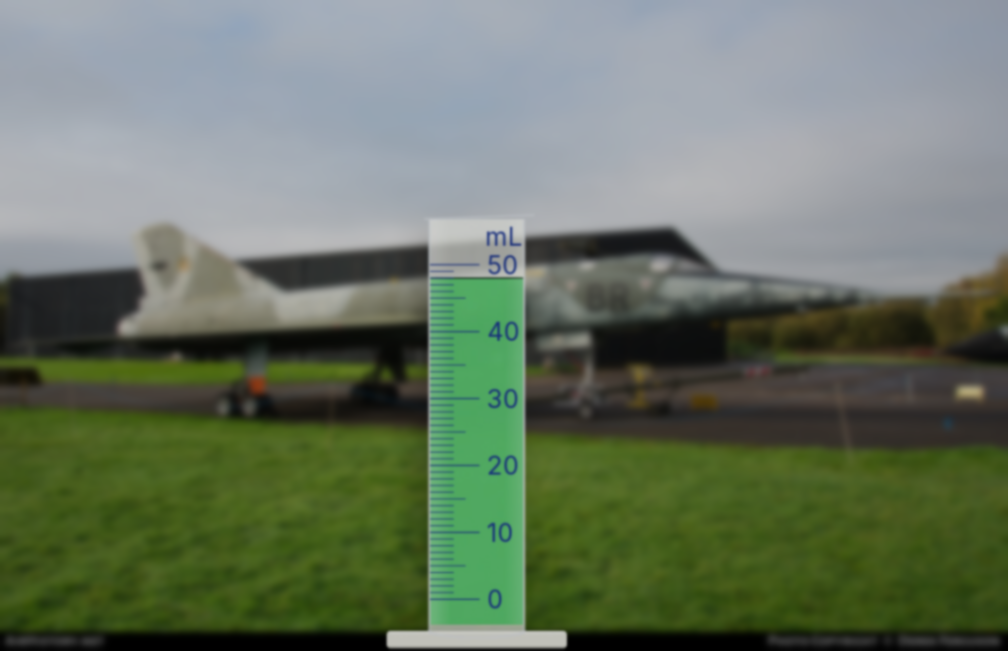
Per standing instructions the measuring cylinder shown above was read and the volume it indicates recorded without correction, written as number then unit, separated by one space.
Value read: 48 mL
